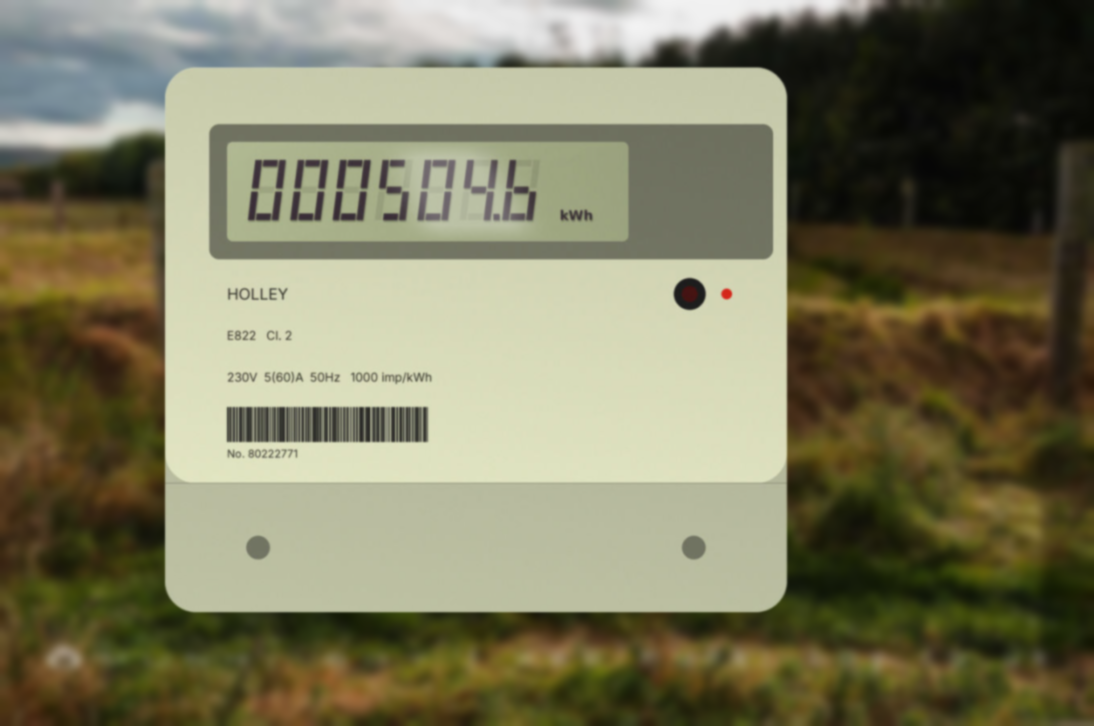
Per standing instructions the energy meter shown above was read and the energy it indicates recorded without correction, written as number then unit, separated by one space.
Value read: 504.6 kWh
